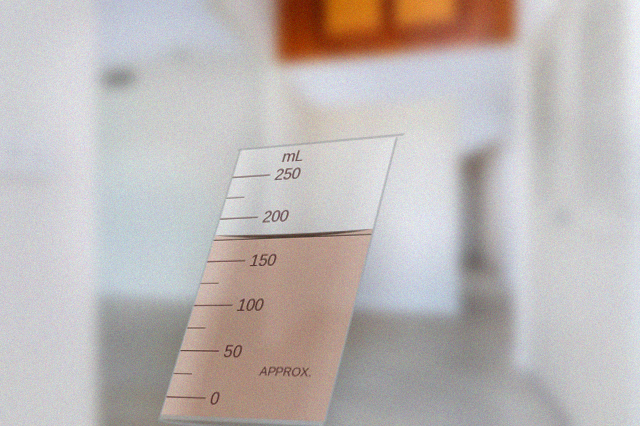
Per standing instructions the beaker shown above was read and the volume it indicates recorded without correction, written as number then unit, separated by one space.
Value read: 175 mL
